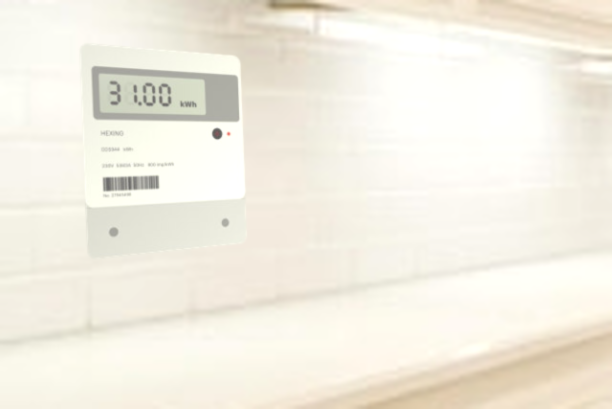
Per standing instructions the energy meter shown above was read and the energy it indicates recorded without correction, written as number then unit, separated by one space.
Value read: 31.00 kWh
